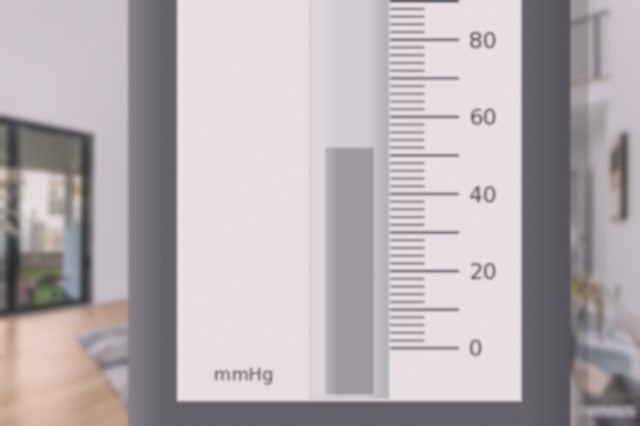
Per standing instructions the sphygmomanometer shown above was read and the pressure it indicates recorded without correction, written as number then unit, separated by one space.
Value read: 52 mmHg
